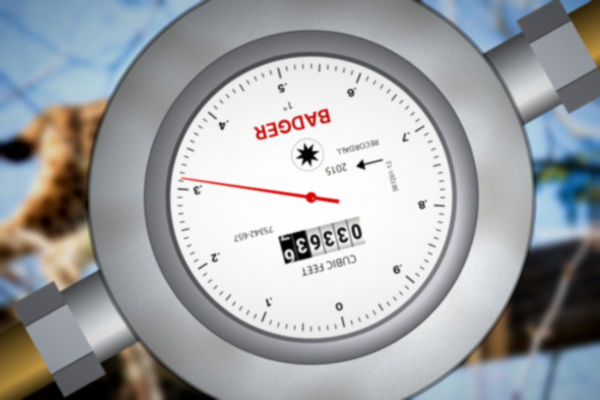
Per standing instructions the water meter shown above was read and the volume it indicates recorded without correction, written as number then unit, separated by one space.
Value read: 33636.31 ft³
